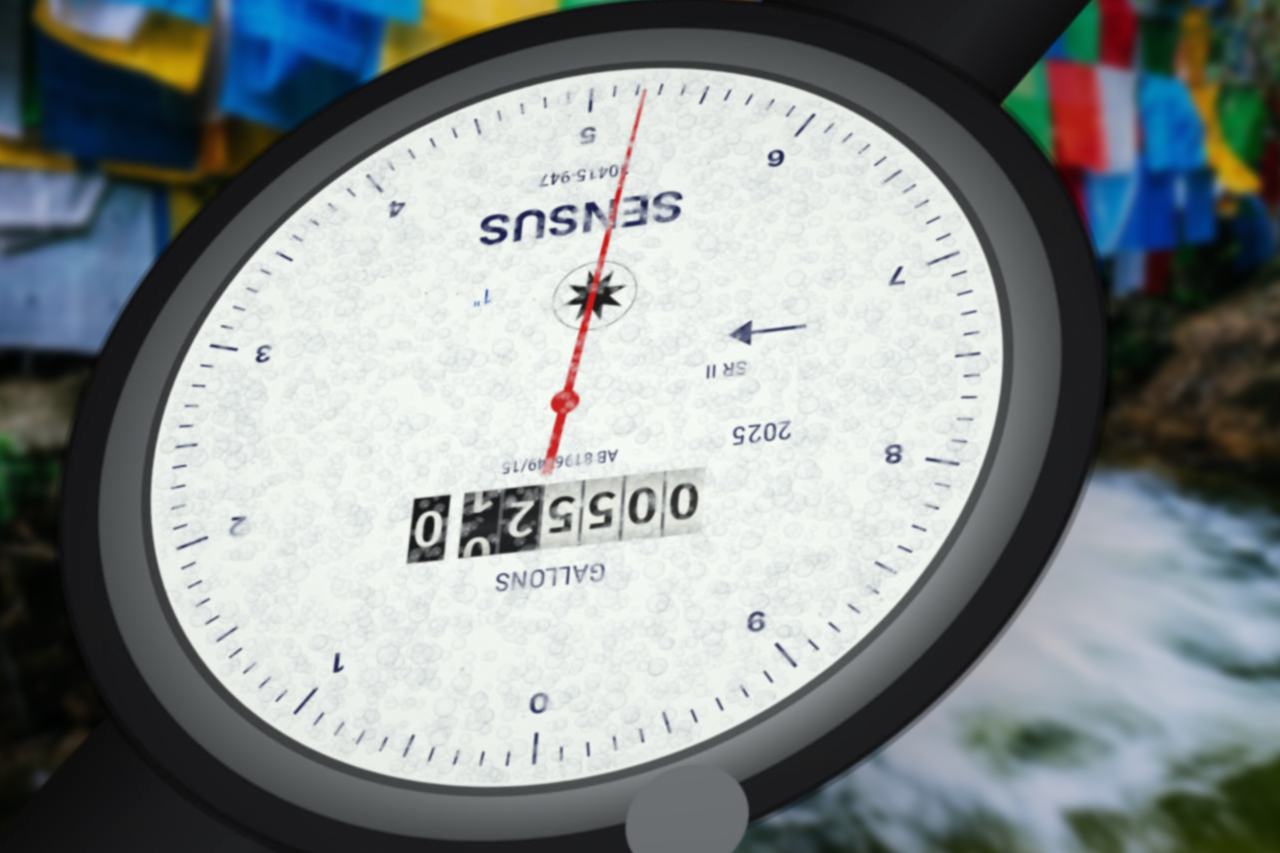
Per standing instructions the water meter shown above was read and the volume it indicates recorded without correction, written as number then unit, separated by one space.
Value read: 55205.2 gal
